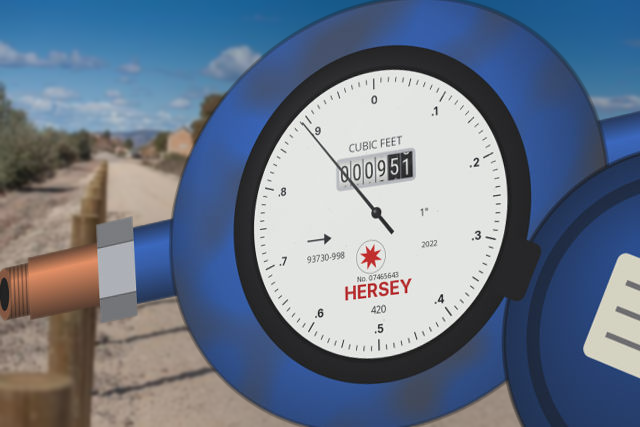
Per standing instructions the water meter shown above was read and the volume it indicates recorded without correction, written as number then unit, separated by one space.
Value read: 950.89 ft³
